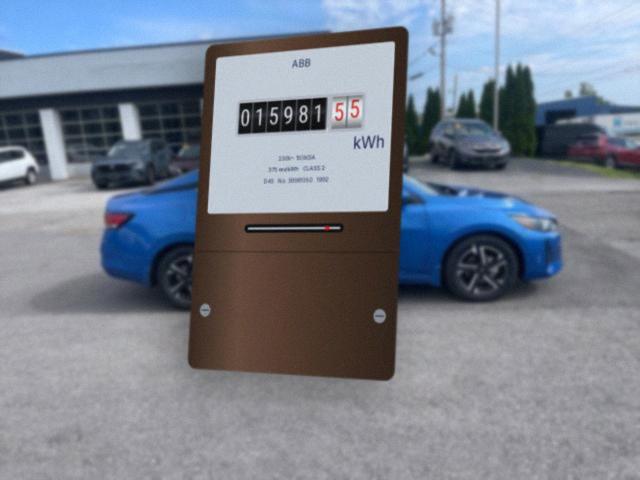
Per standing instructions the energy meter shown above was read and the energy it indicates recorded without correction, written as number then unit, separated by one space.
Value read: 15981.55 kWh
